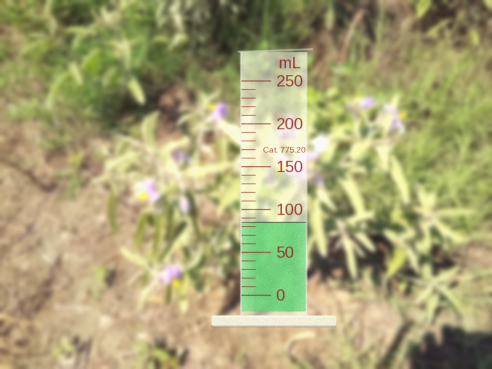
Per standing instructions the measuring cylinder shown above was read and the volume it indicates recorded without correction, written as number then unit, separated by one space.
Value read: 85 mL
